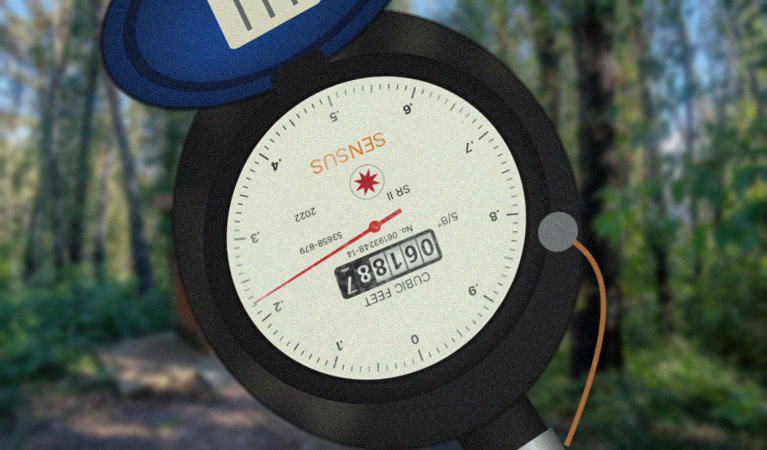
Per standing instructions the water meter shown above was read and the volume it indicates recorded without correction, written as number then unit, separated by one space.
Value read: 61887.22 ft³
